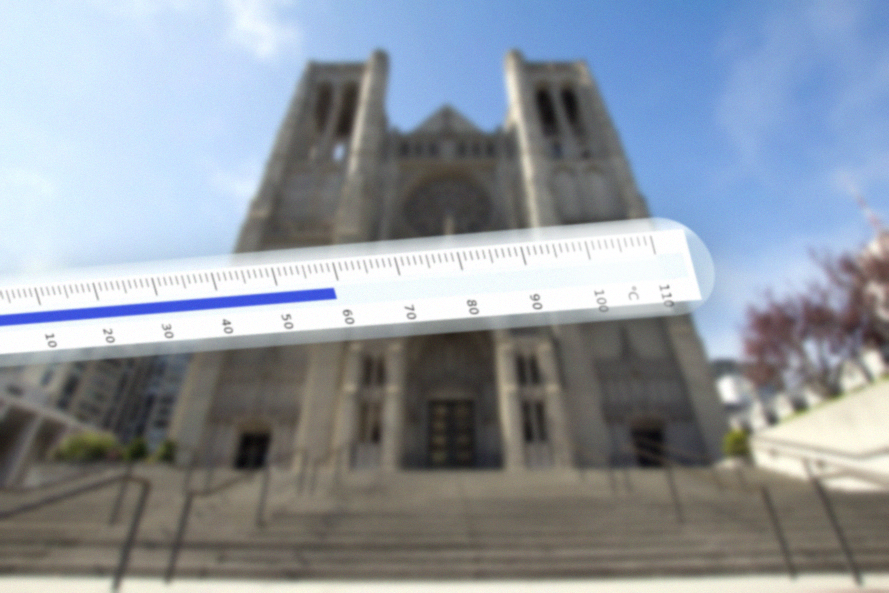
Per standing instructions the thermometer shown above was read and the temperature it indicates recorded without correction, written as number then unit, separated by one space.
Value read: 59 °C
